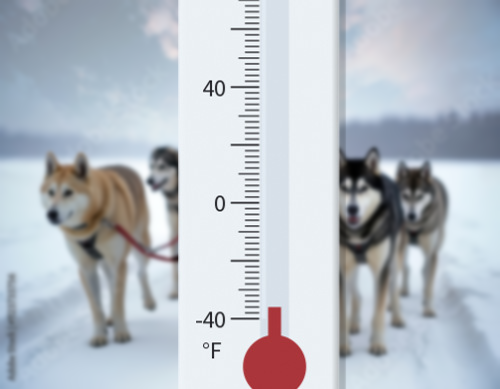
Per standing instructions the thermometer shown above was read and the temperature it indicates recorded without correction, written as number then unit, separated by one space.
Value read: -36 °F
